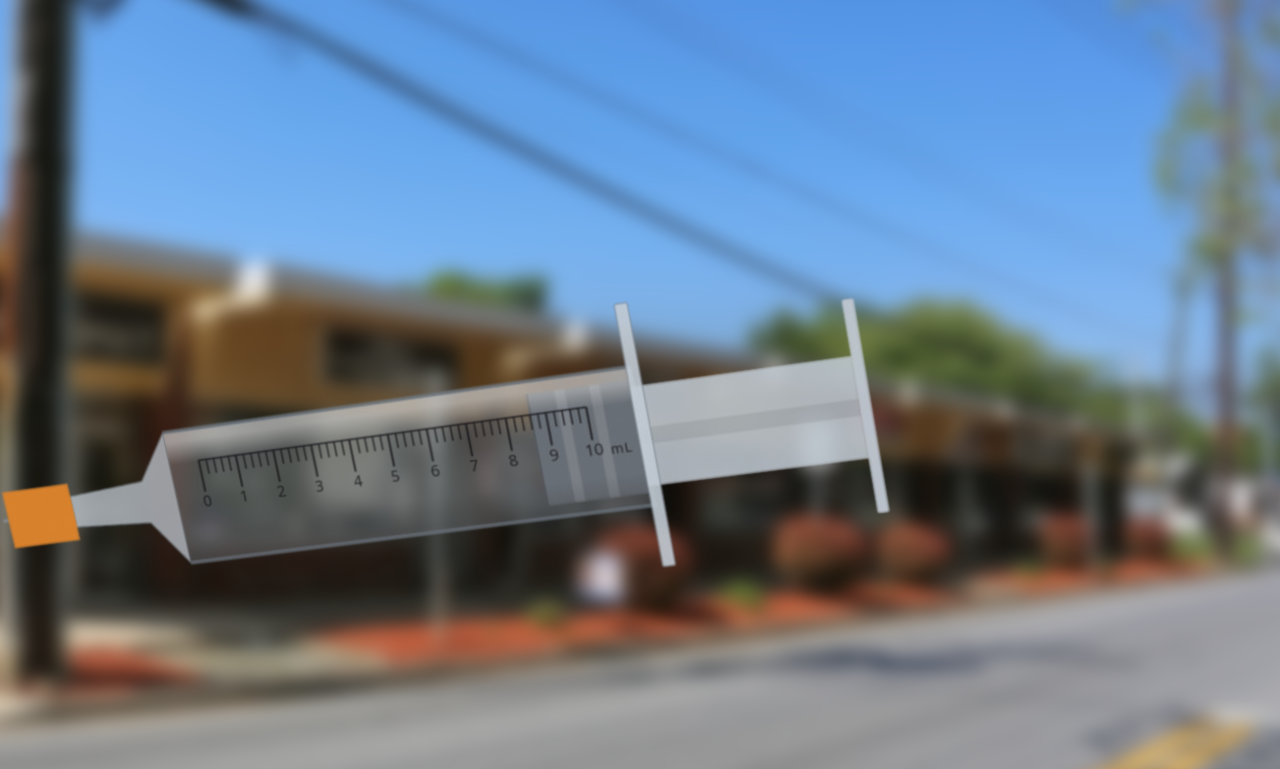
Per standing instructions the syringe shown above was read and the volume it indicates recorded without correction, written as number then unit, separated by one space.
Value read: 8.6 mL
